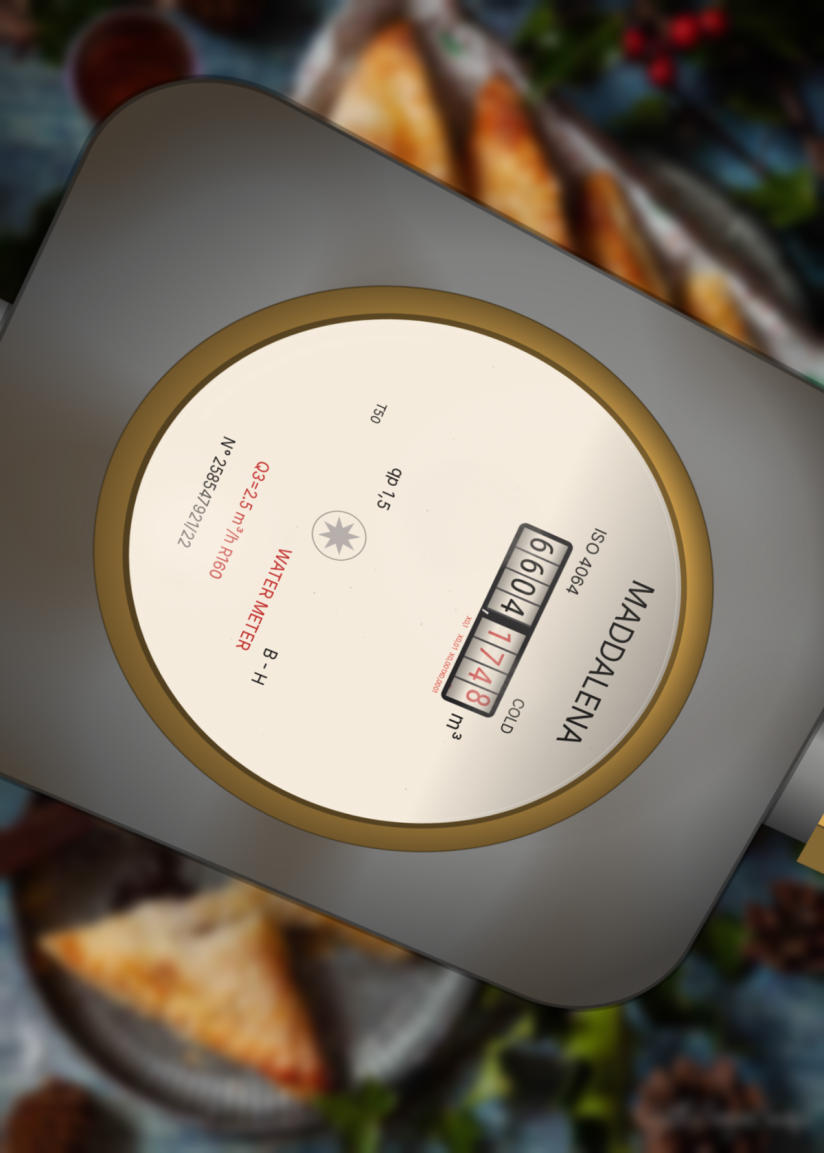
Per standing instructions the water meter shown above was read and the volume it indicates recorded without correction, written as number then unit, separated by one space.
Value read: 6604.1748 m³
